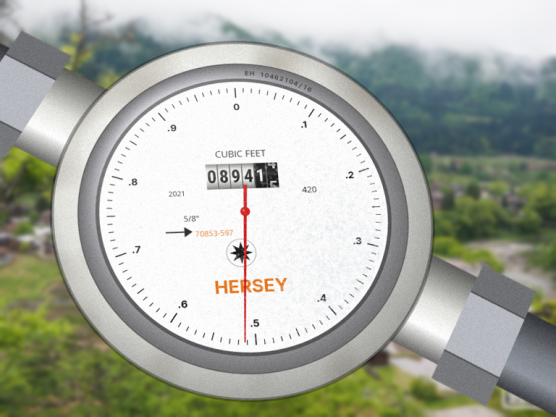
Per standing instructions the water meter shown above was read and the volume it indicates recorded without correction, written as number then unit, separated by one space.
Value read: 89414.51 ft³
